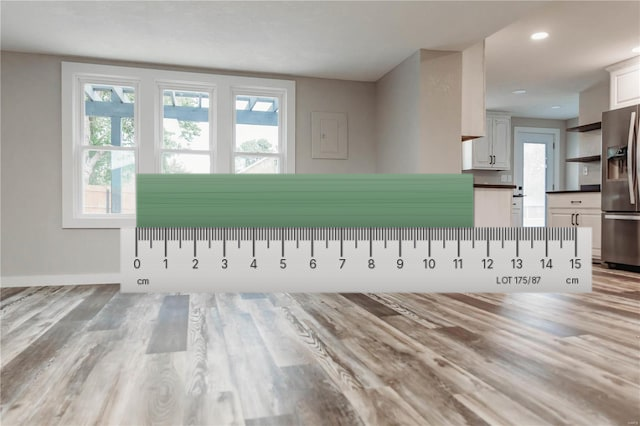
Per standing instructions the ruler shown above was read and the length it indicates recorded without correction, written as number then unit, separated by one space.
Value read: 11.5 cm
